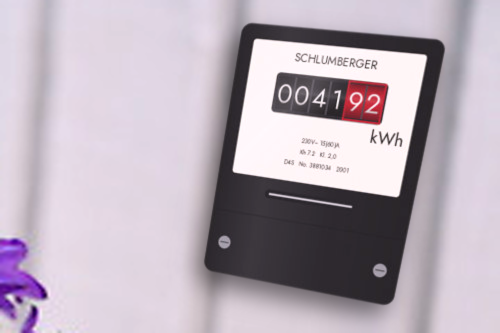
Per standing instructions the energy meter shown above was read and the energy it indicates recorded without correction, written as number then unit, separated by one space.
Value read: 41.92 kWh
